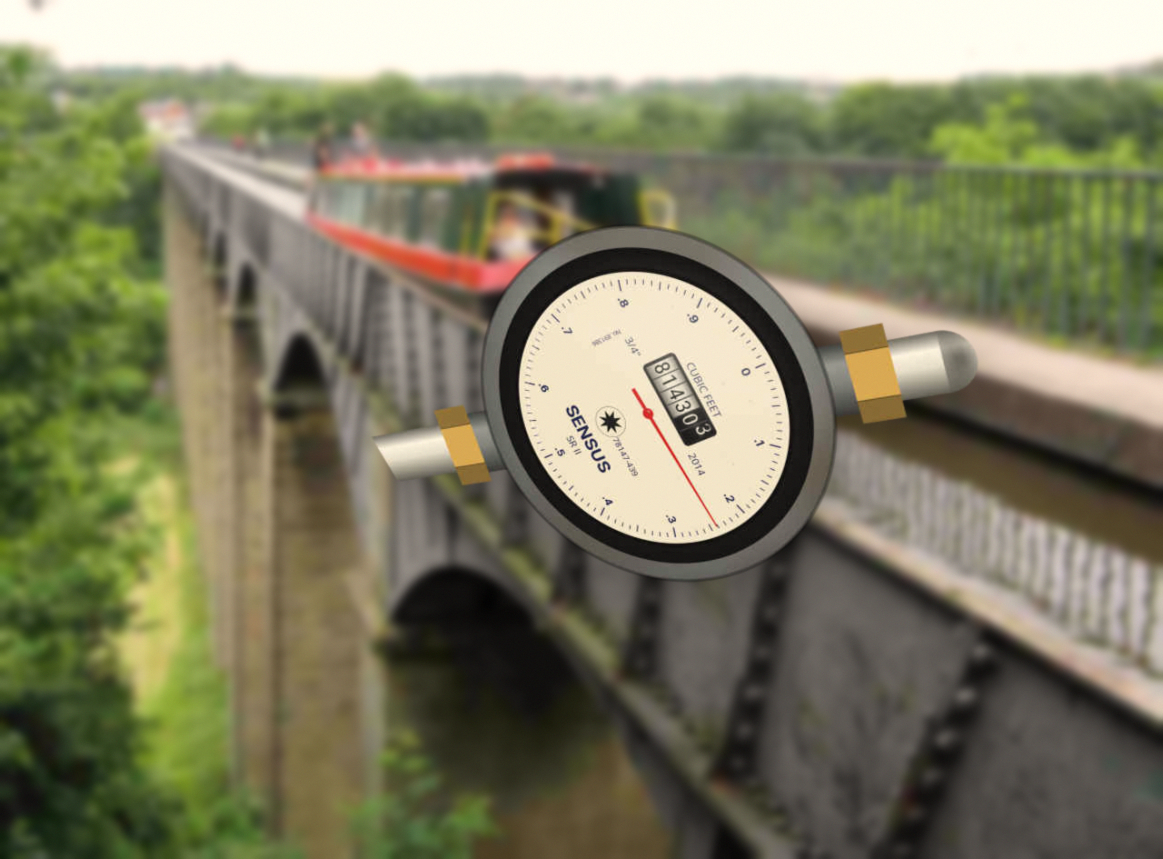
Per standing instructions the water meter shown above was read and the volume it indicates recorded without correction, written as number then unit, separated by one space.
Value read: 814303.24 ft³
